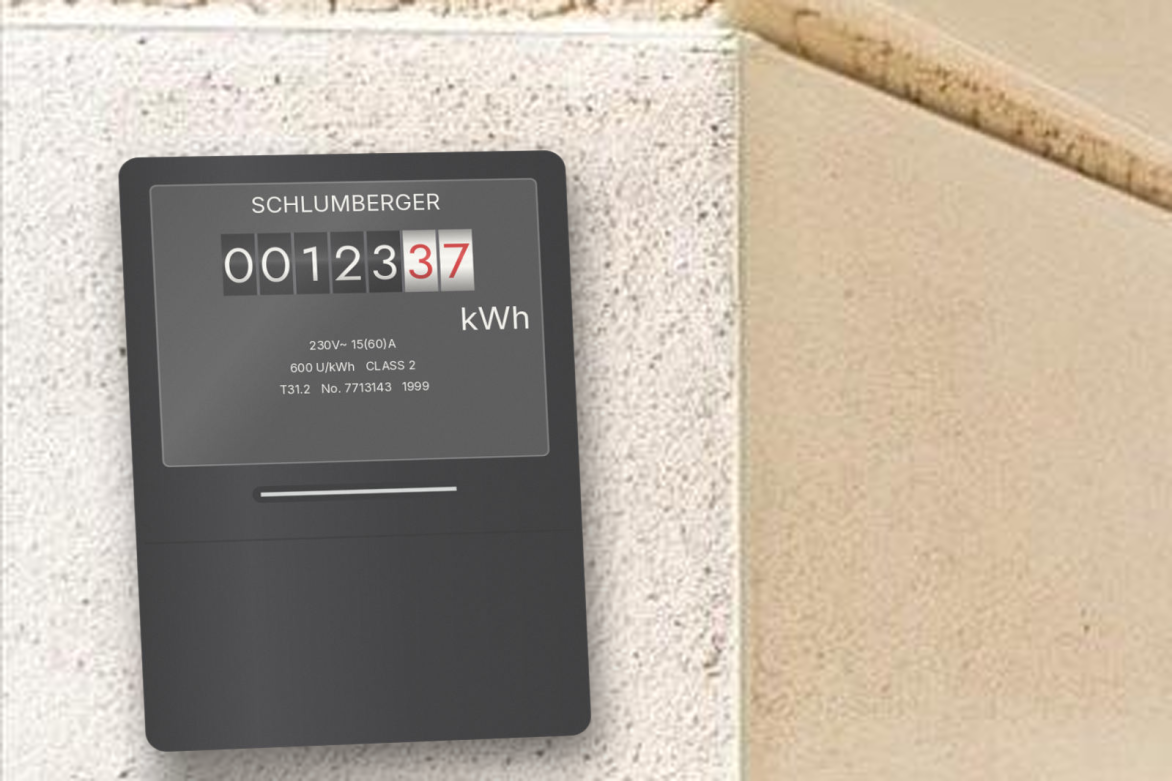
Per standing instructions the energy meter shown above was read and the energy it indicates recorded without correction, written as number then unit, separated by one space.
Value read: 123.37 kWh
